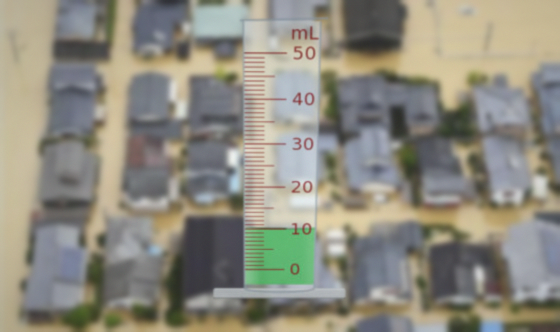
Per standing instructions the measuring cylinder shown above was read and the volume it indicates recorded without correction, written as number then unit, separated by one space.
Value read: 10 mL
